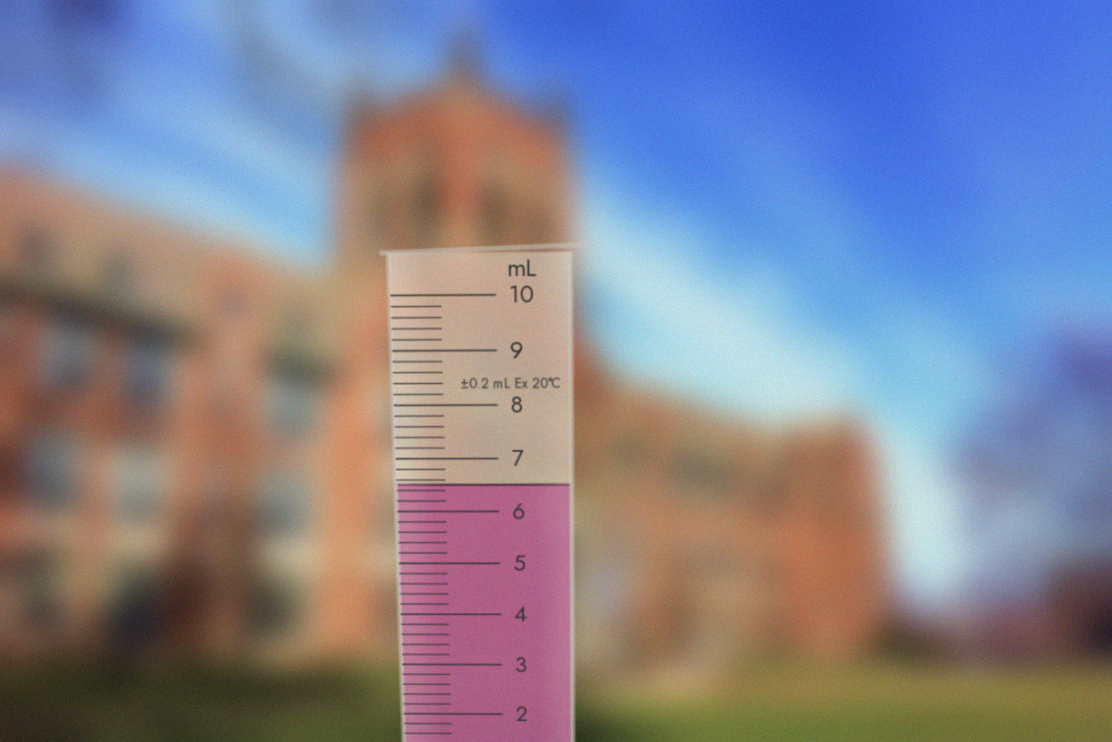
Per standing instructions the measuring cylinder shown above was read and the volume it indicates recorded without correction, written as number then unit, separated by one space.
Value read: 6.5 mL
